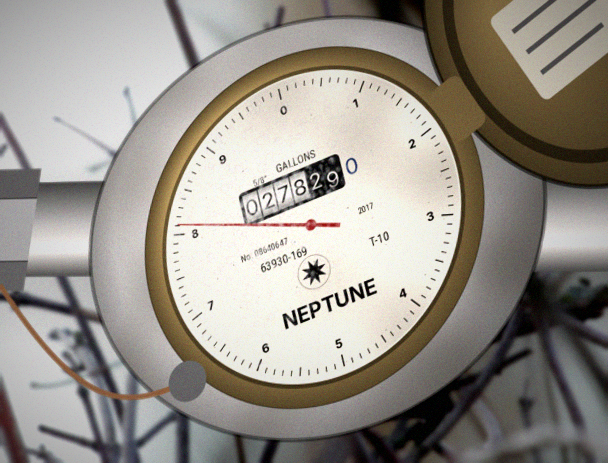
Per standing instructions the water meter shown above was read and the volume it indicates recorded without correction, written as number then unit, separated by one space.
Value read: 278288.1 gal
